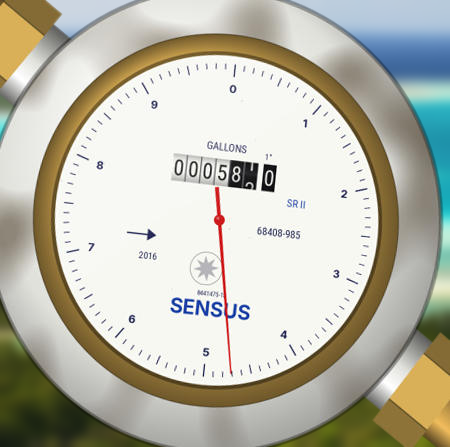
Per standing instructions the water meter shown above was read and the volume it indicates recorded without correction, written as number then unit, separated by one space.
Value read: 5814.7 gal
